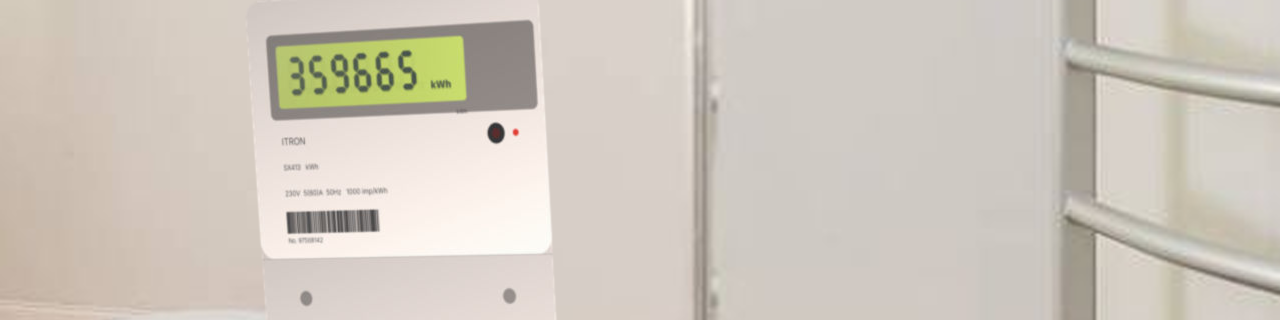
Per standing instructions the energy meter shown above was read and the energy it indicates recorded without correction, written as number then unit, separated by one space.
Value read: 359665 kWh
